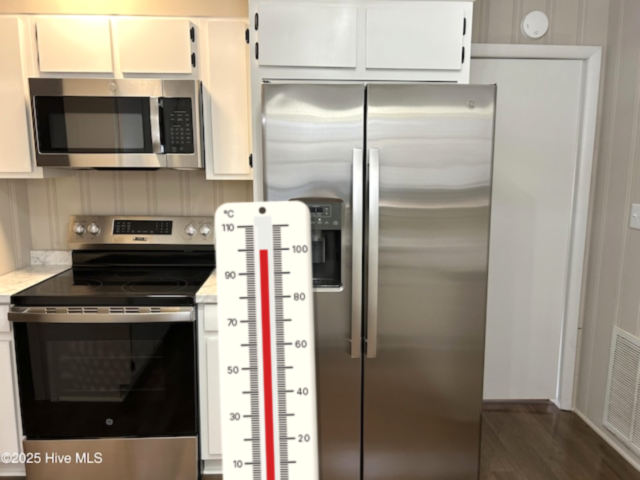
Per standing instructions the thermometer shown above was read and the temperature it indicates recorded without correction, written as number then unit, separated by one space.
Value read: 100 °C
